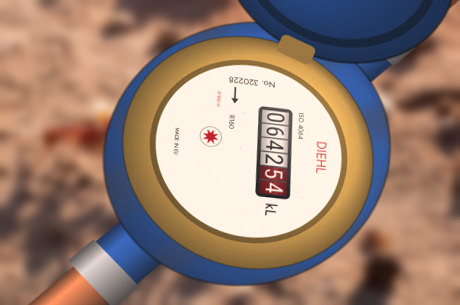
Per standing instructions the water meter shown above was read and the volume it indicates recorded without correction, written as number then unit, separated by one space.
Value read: 642.54 kL
